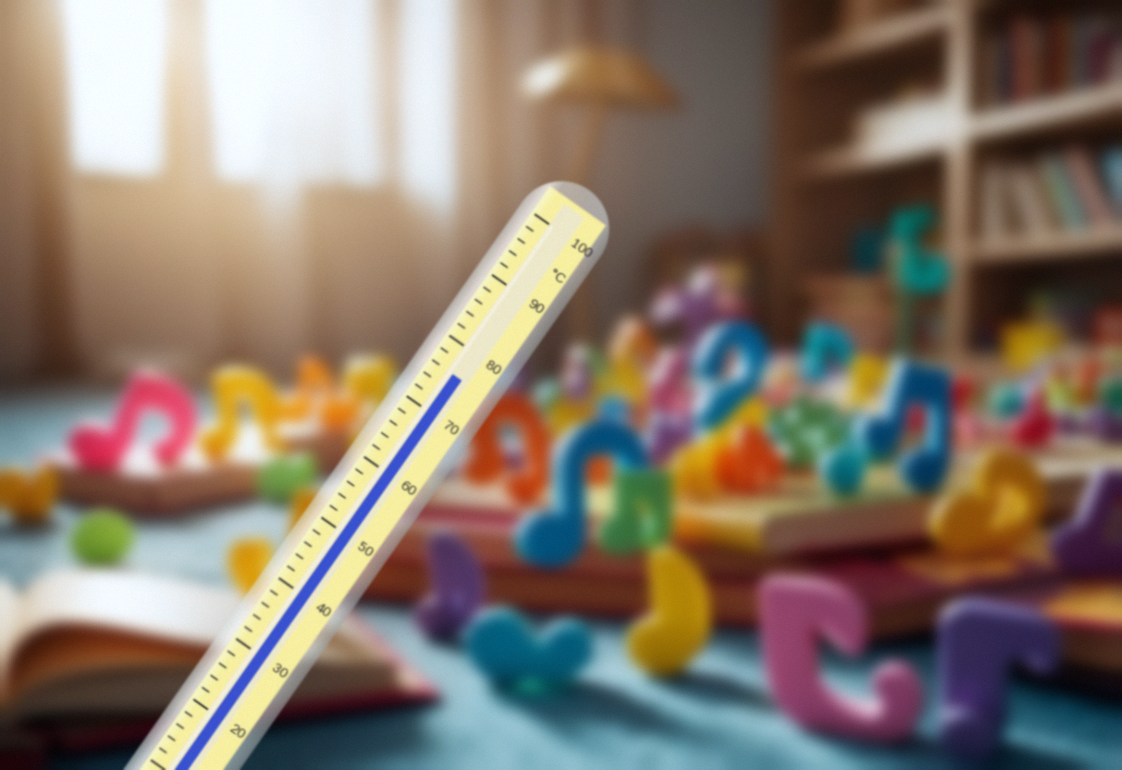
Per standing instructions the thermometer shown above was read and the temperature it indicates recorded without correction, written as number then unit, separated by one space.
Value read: 76 °C
